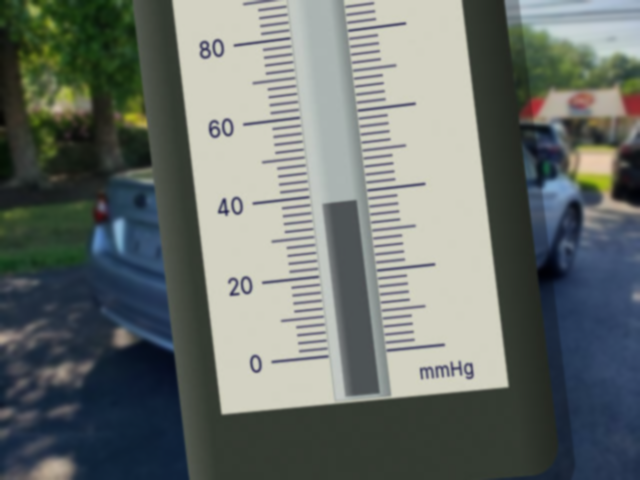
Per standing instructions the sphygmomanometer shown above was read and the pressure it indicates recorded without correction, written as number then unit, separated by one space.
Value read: 38 mmHg
